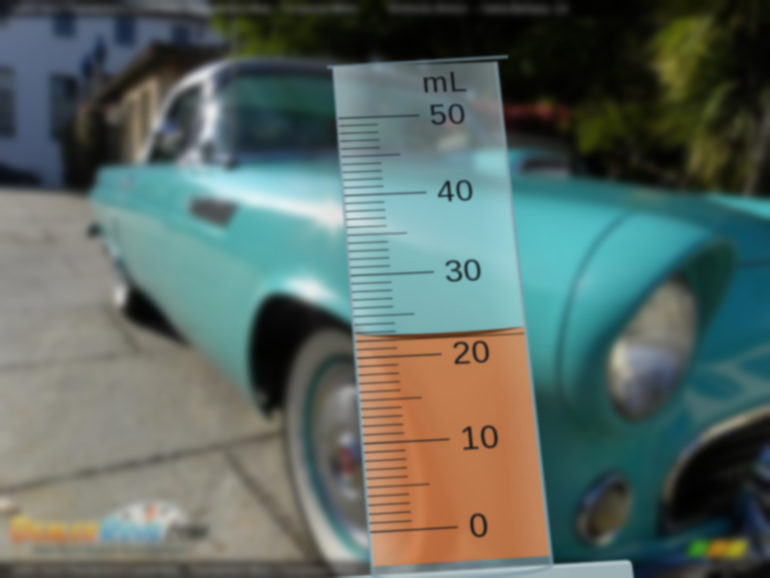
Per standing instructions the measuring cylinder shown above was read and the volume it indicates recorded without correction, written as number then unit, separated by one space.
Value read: 22 mL
